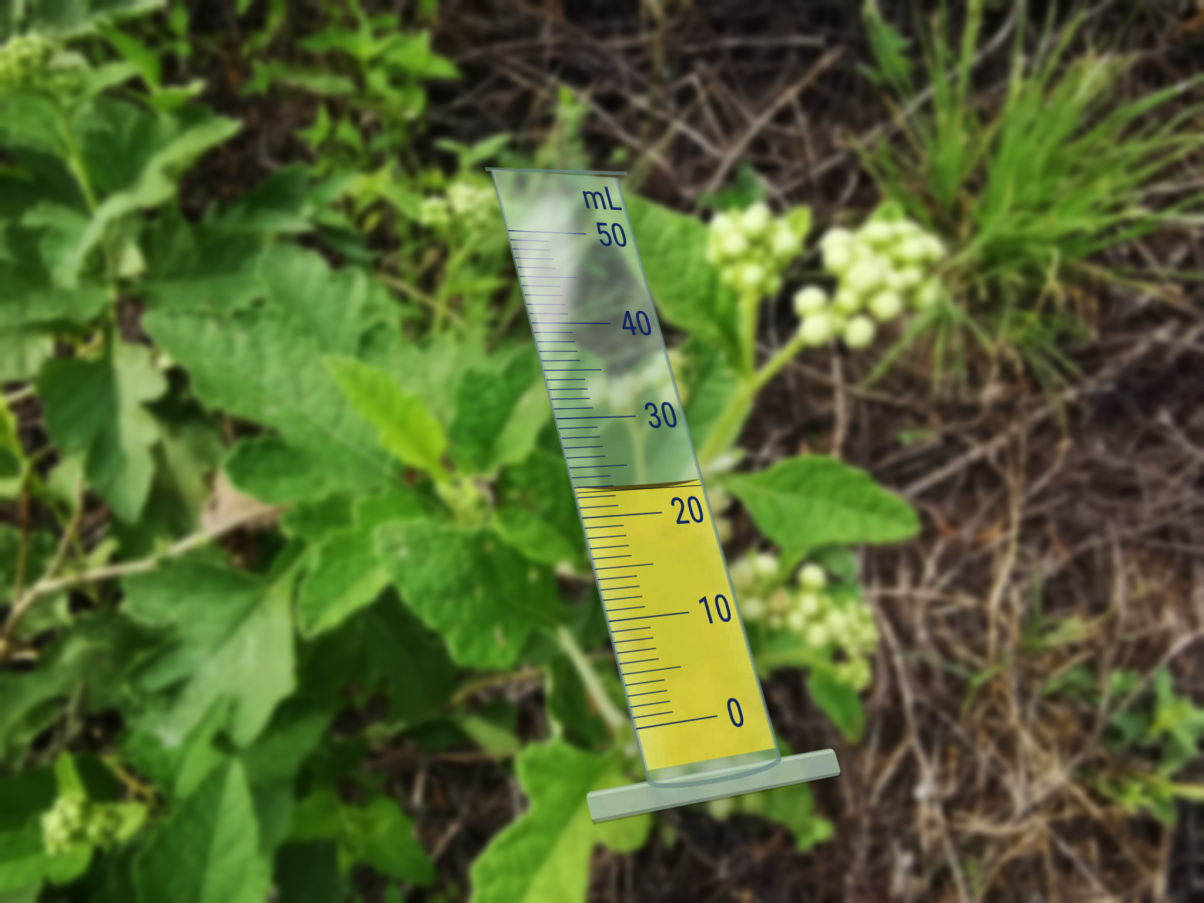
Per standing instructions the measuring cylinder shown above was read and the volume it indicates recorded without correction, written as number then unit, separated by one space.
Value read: 22.5 mL
